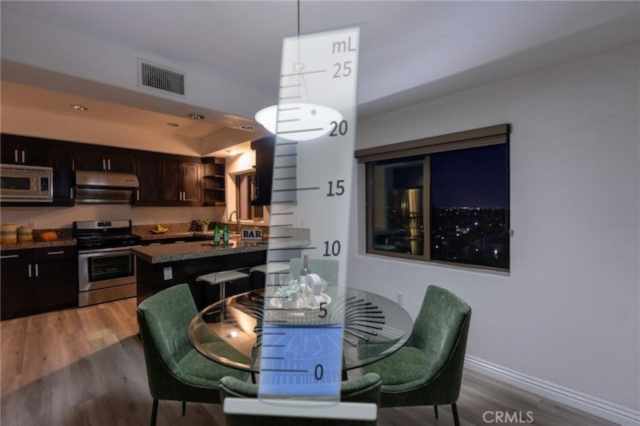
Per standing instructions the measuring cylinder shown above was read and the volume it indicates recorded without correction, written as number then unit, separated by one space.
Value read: 3.5 mL
